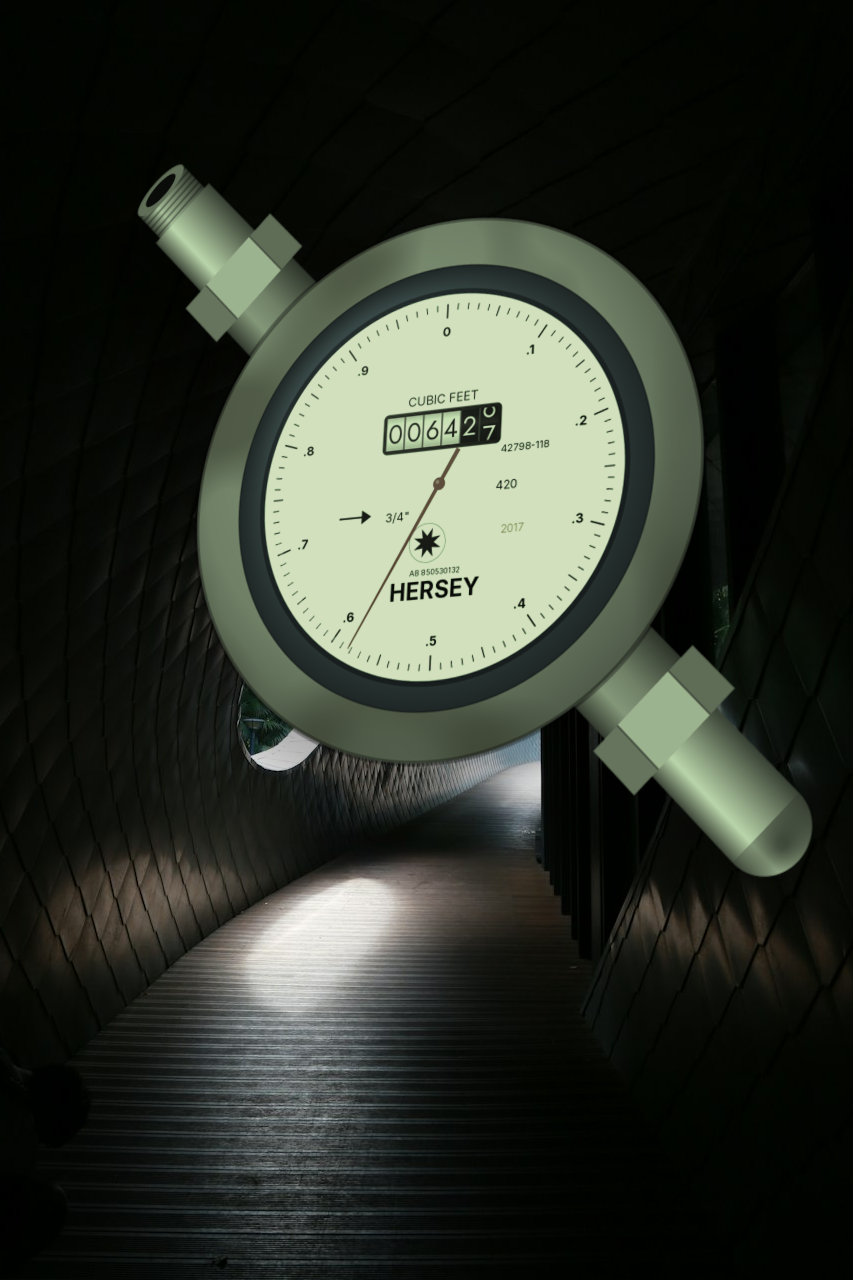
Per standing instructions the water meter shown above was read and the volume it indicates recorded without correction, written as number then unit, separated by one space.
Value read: 6426.58 ft³
